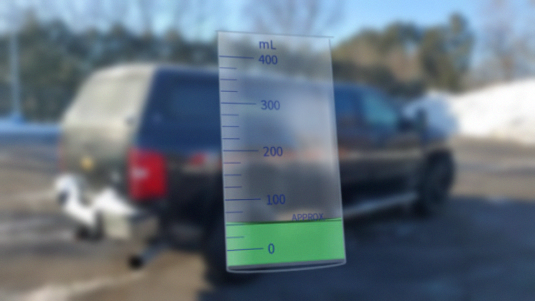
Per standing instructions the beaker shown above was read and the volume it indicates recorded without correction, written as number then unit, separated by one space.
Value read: 50 mL
